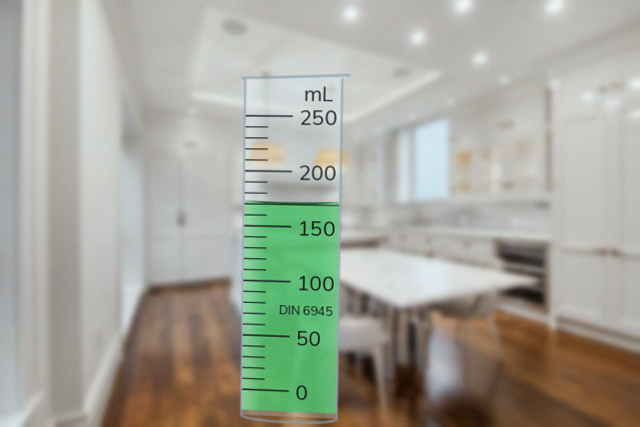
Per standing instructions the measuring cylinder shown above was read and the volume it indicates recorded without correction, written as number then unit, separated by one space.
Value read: 170 mL
